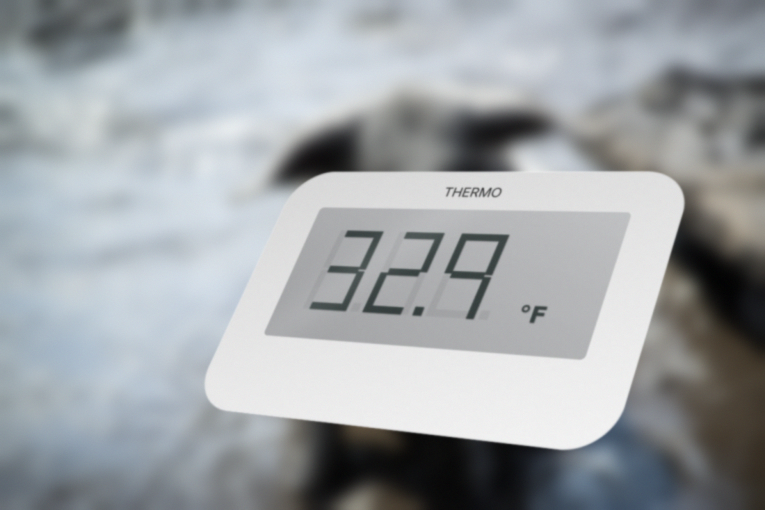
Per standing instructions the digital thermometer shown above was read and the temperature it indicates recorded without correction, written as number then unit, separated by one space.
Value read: 32.9 °F
